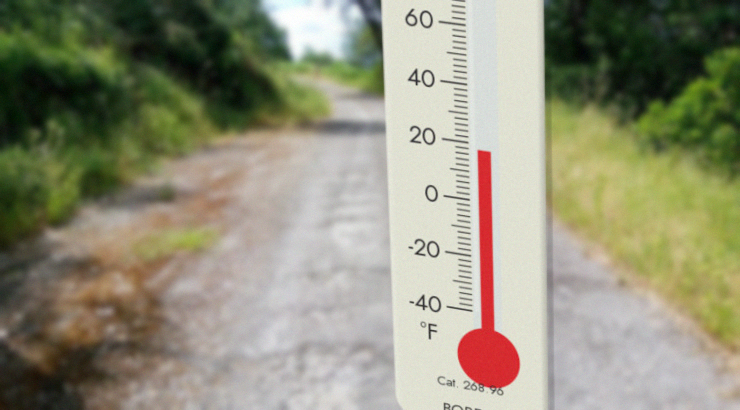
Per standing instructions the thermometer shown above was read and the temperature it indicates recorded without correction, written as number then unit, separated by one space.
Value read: 18 °F
